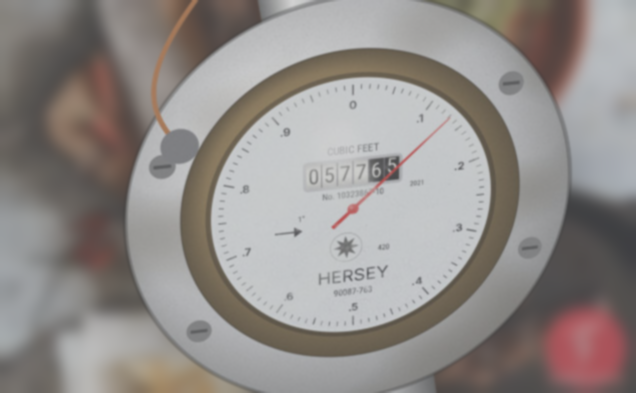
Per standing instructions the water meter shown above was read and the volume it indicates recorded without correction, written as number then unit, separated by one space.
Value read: 57765.13 ft³
